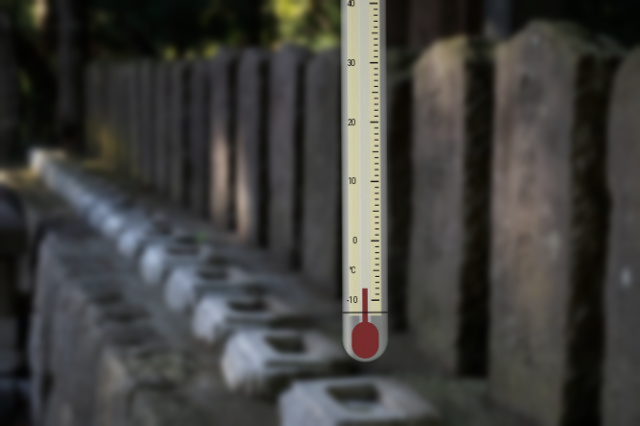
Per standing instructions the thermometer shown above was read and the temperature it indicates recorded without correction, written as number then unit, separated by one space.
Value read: -8 °C
